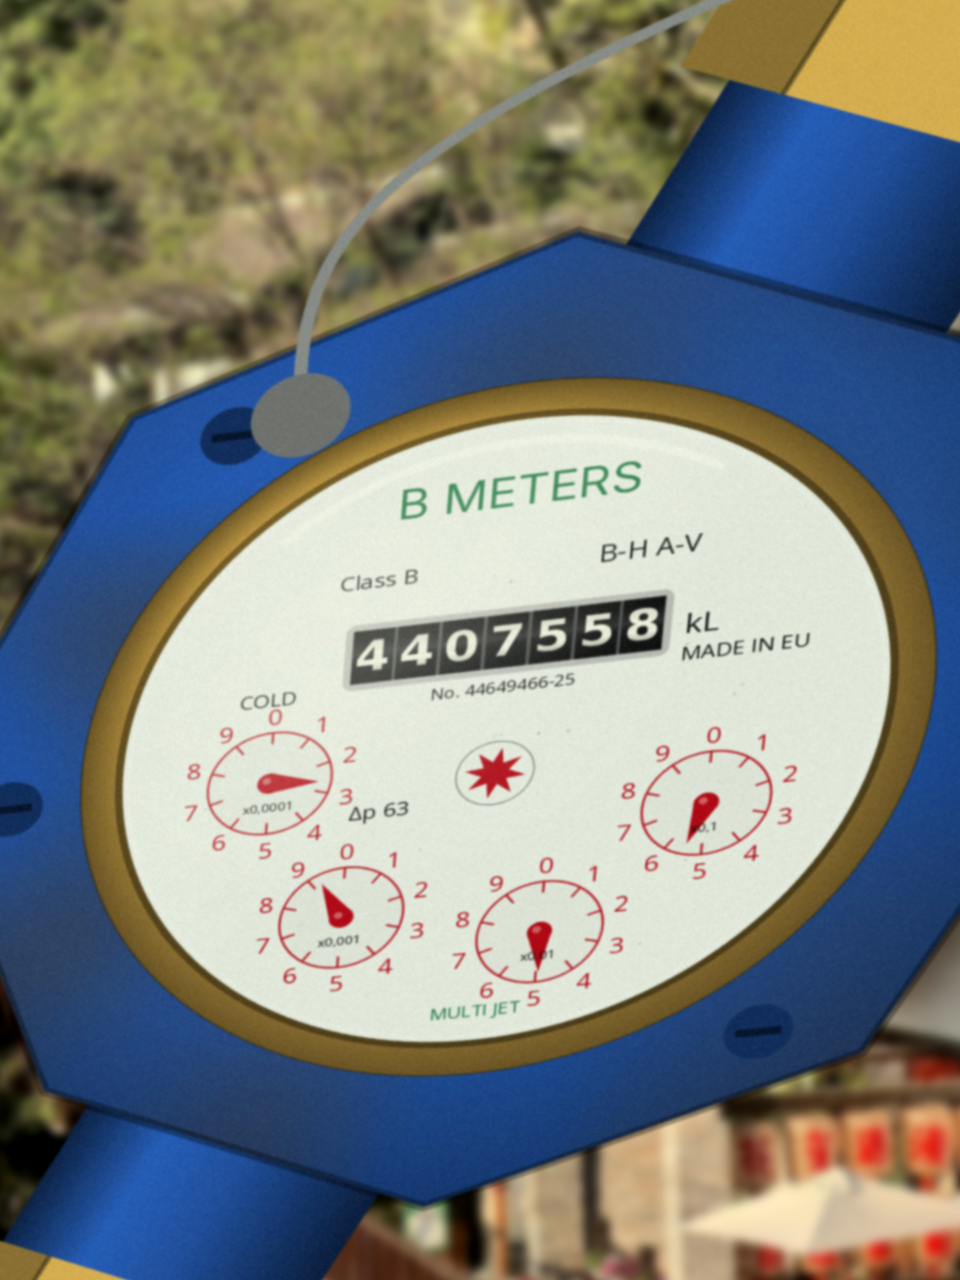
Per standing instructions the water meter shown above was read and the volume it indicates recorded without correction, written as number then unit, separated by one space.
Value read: 4407558.5492 kL
